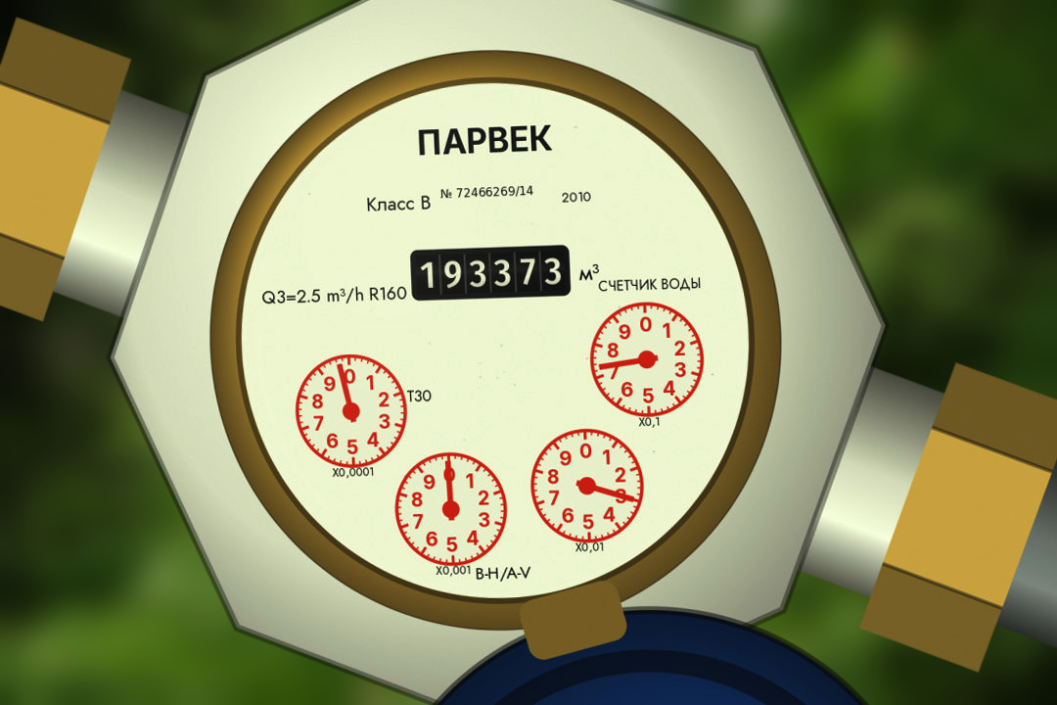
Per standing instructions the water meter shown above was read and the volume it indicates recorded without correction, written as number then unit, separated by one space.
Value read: 193373.7299 m³
